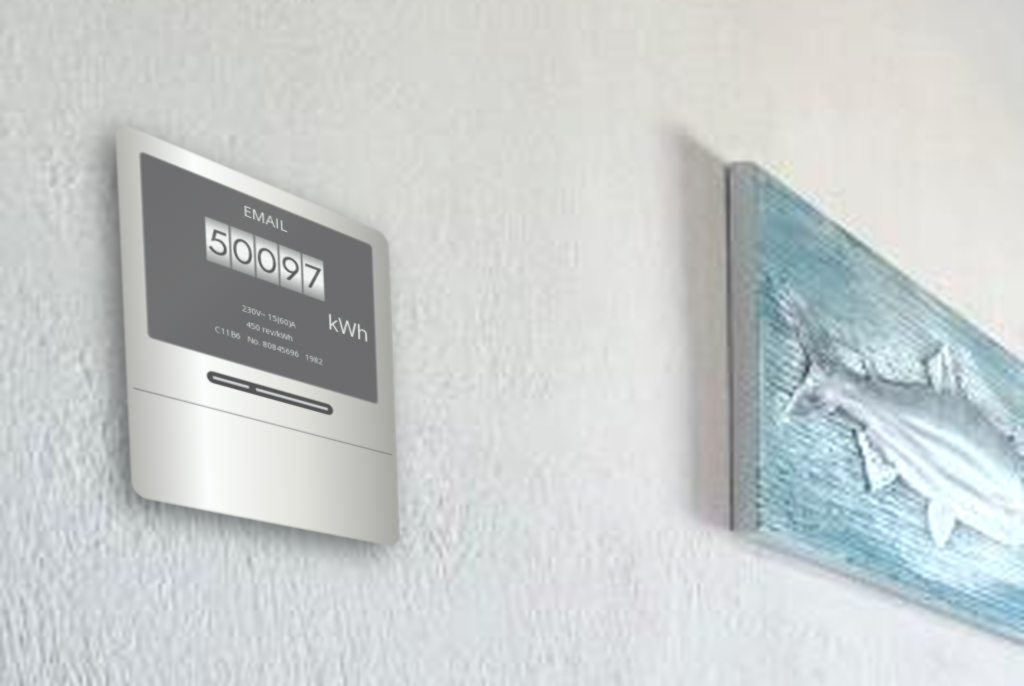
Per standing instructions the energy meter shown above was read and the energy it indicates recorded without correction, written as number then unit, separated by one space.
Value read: 50097 kWh
